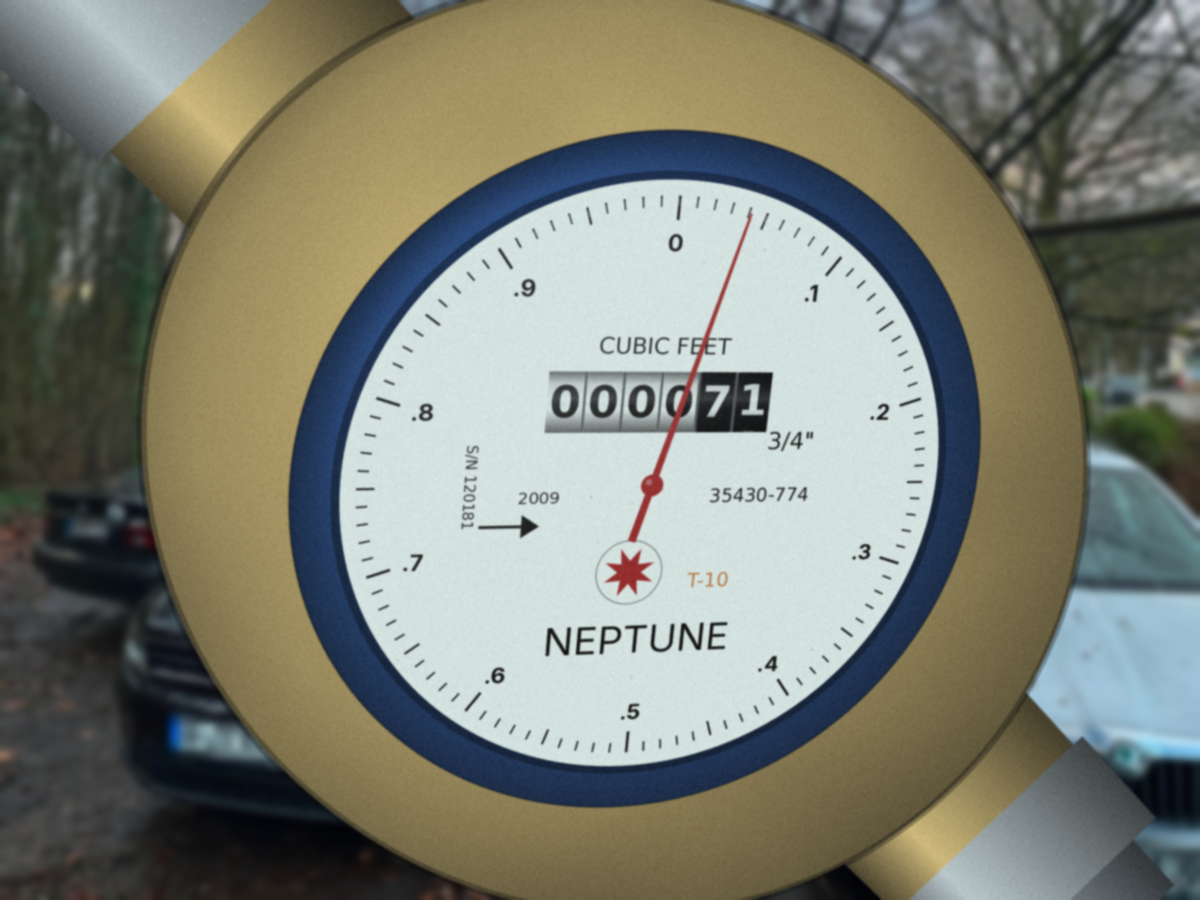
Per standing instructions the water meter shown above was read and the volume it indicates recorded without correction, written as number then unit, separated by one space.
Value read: 71.04 ft³
